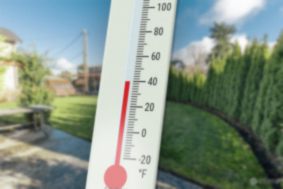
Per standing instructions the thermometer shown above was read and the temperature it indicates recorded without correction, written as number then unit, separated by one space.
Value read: 40 °F
